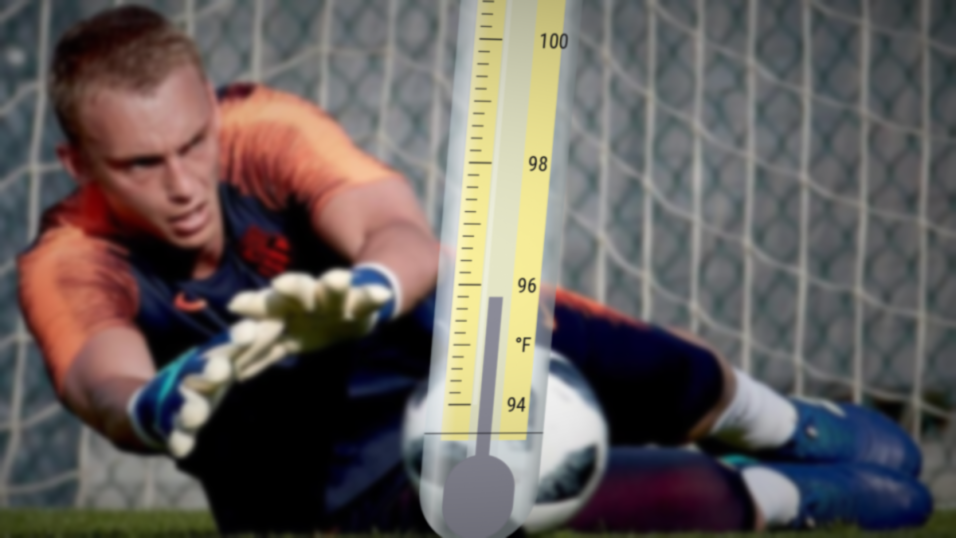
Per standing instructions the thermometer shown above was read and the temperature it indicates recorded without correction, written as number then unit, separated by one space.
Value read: 95.8 °F
